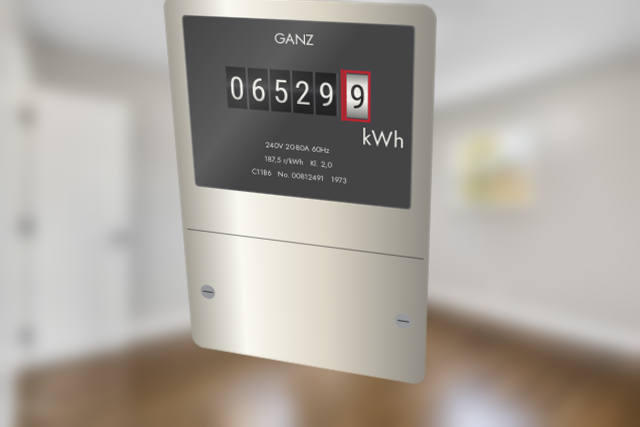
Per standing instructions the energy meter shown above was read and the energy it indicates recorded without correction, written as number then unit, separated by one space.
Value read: 6529.9 kWh
